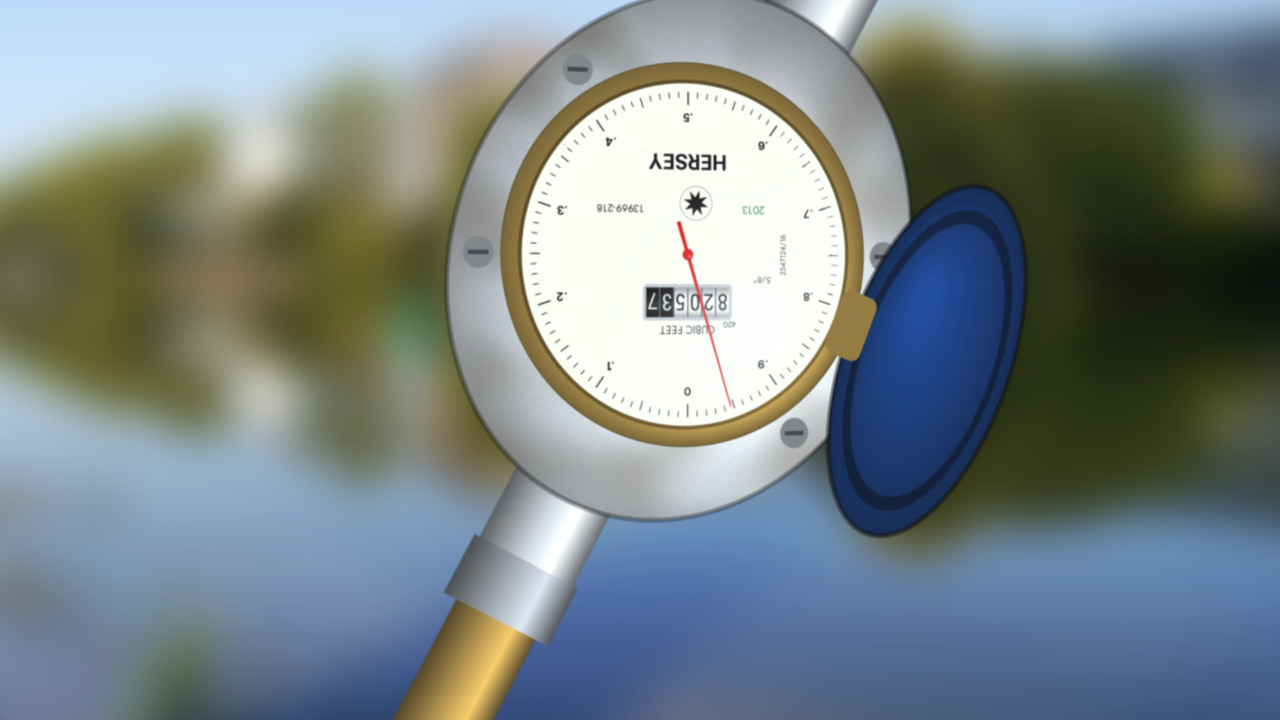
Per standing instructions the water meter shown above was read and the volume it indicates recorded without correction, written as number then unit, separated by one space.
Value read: 820536.95 ft³
